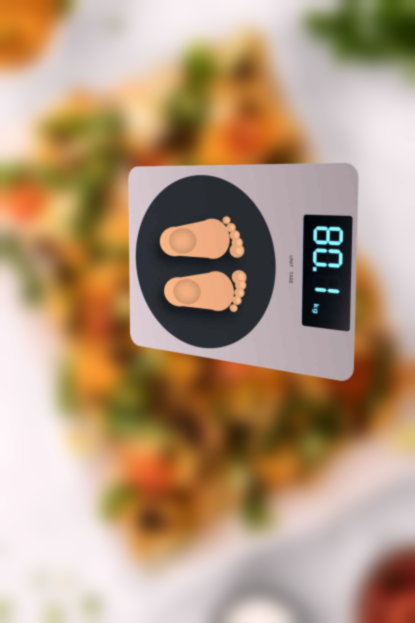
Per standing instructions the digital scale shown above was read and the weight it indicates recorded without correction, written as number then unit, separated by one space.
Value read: 80.1 kg
